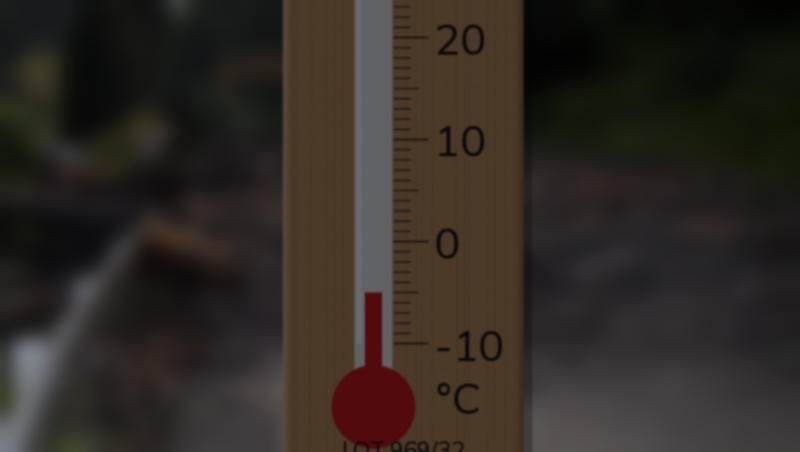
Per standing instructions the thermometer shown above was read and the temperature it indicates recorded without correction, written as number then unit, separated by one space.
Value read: -5 °C
